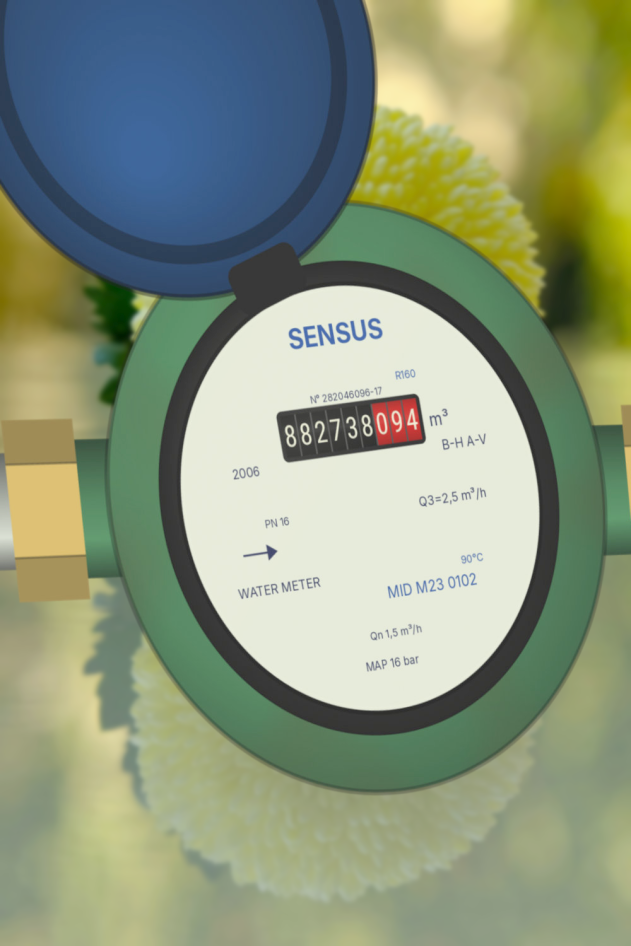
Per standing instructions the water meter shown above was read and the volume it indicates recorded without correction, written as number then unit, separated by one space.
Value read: 882738.094 m³
